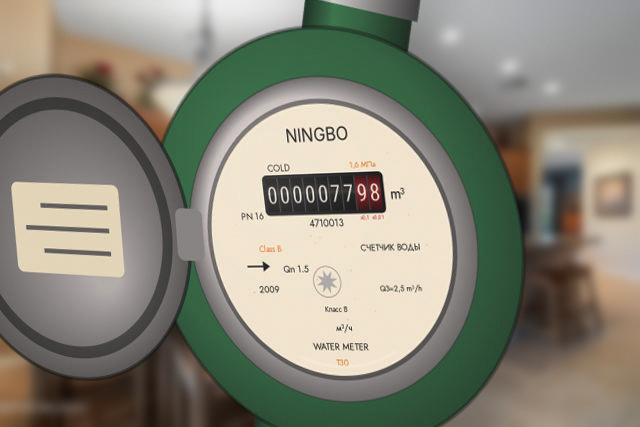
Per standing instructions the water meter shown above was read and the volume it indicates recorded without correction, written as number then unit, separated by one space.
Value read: 77.98 m³
